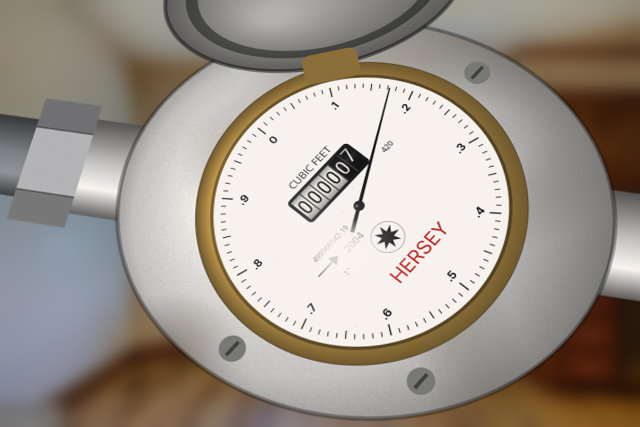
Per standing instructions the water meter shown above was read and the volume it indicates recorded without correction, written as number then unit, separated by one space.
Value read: 7.17 ft³
